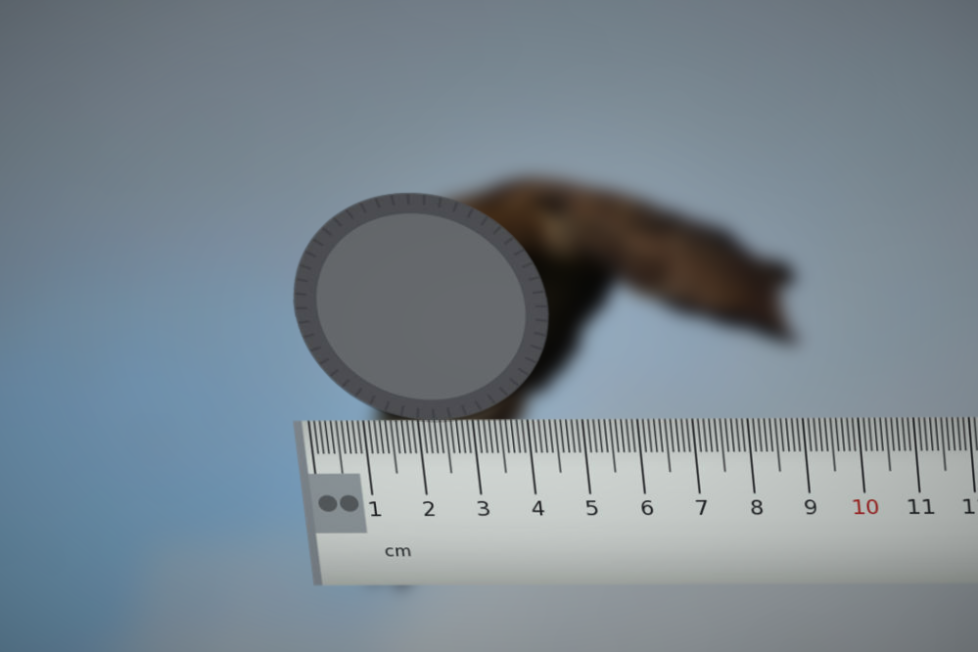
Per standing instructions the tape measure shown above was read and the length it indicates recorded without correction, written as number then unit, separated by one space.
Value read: 4.6 cm
